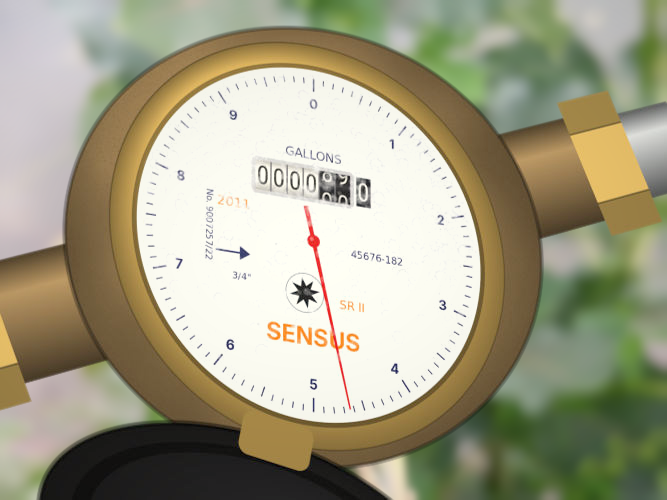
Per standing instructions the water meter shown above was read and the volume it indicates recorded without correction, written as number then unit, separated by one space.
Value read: 894.6 gal
